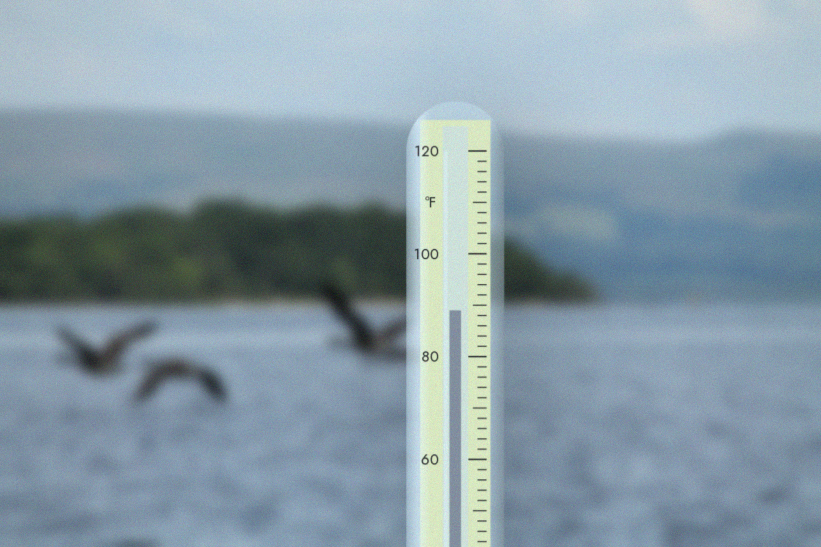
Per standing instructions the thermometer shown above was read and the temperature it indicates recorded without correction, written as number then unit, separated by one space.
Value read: 89 °F
